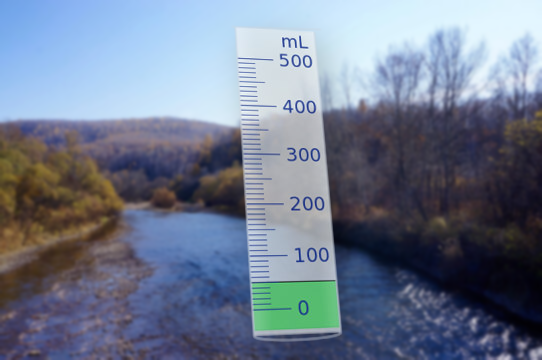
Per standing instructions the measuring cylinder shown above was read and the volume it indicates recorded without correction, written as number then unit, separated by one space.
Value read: 50 mL
